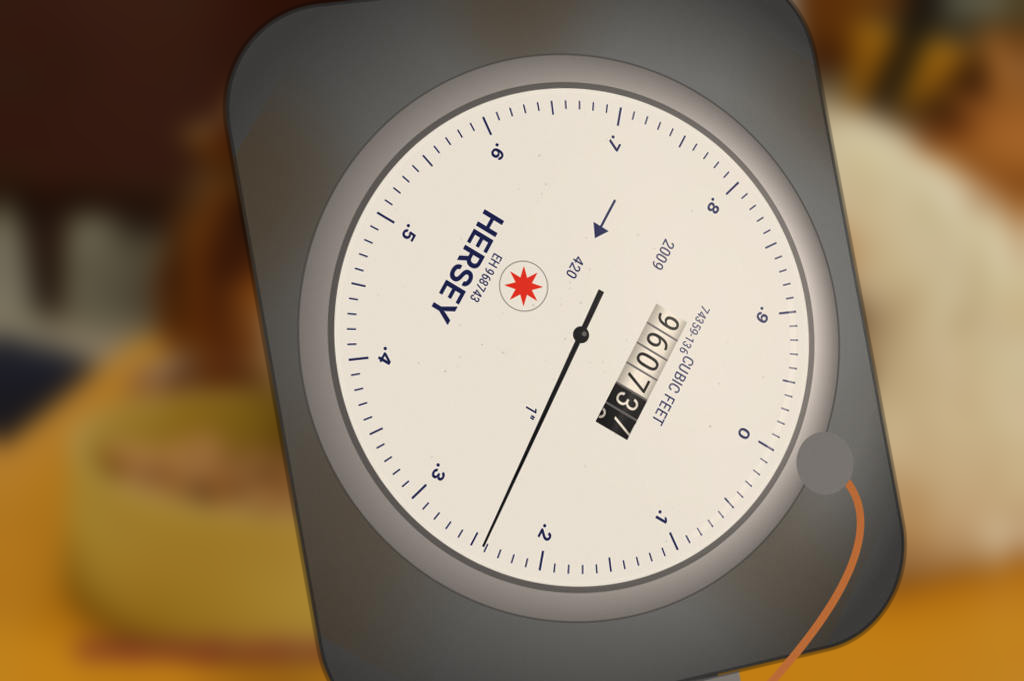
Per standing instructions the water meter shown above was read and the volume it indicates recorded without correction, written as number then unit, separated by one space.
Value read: 960737.24 ft³
